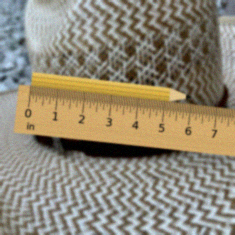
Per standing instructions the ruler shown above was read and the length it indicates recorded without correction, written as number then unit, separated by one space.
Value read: 6 in
